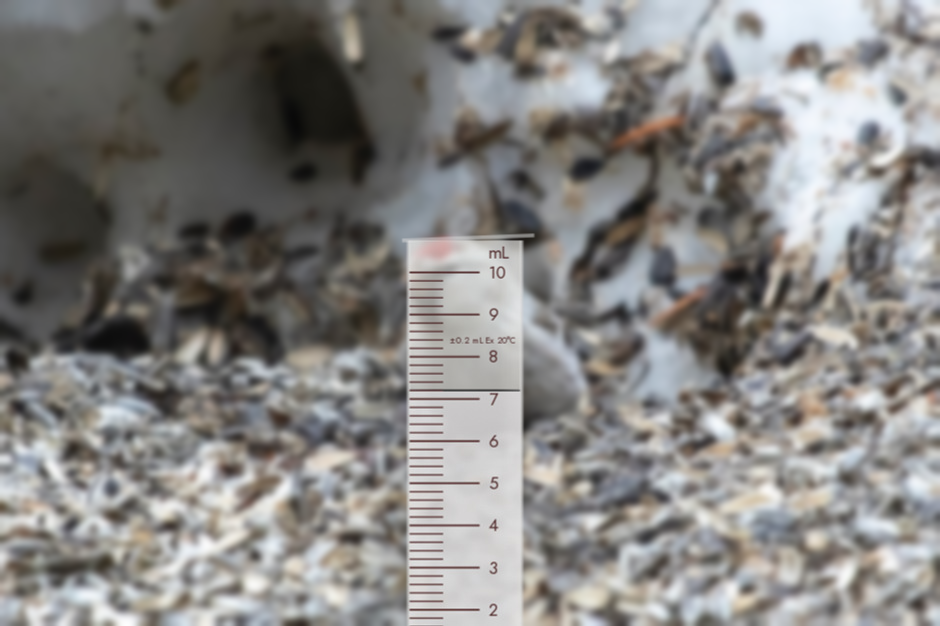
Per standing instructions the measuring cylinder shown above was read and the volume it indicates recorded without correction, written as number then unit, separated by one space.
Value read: 7.2 mL
